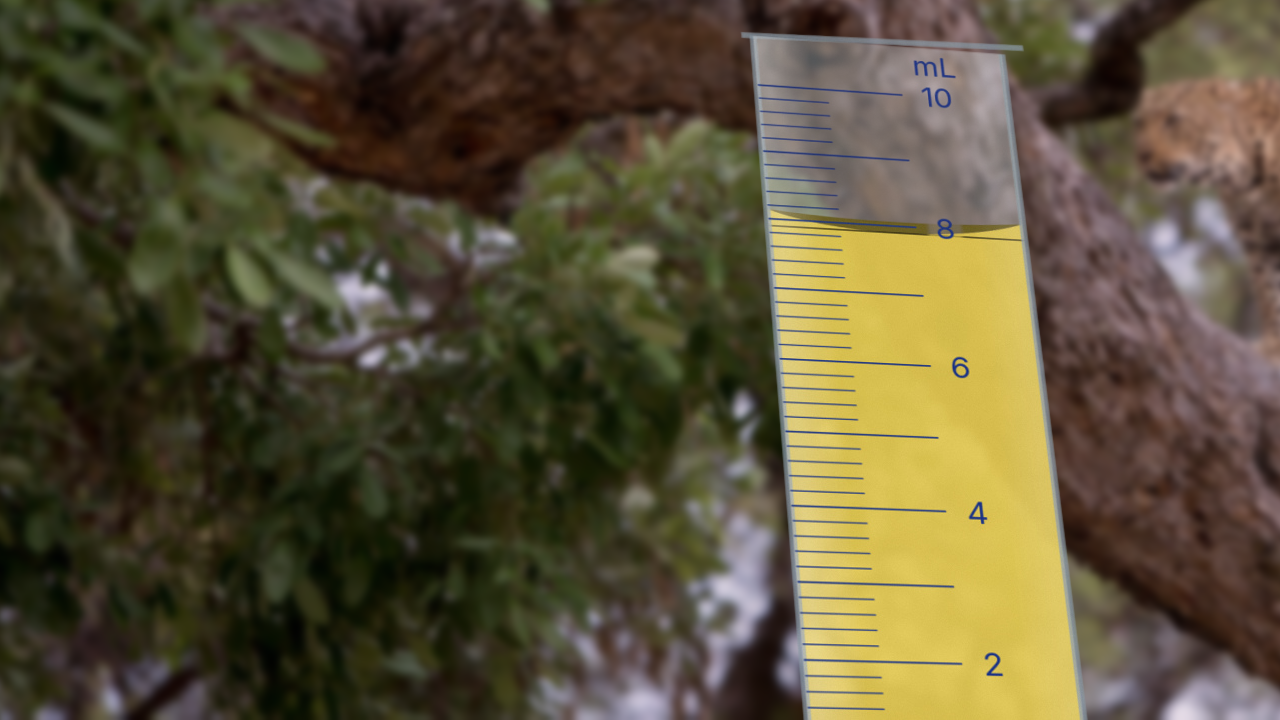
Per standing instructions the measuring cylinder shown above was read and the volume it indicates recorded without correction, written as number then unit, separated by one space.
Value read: 7.9 mL
